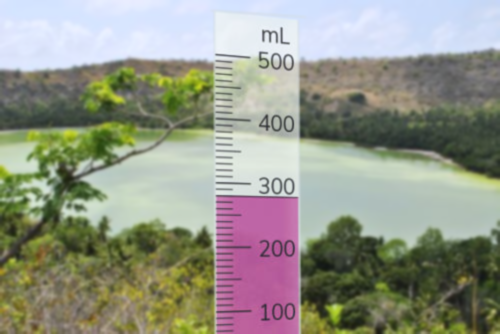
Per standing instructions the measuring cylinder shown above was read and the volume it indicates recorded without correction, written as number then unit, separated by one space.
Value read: 280 mL
